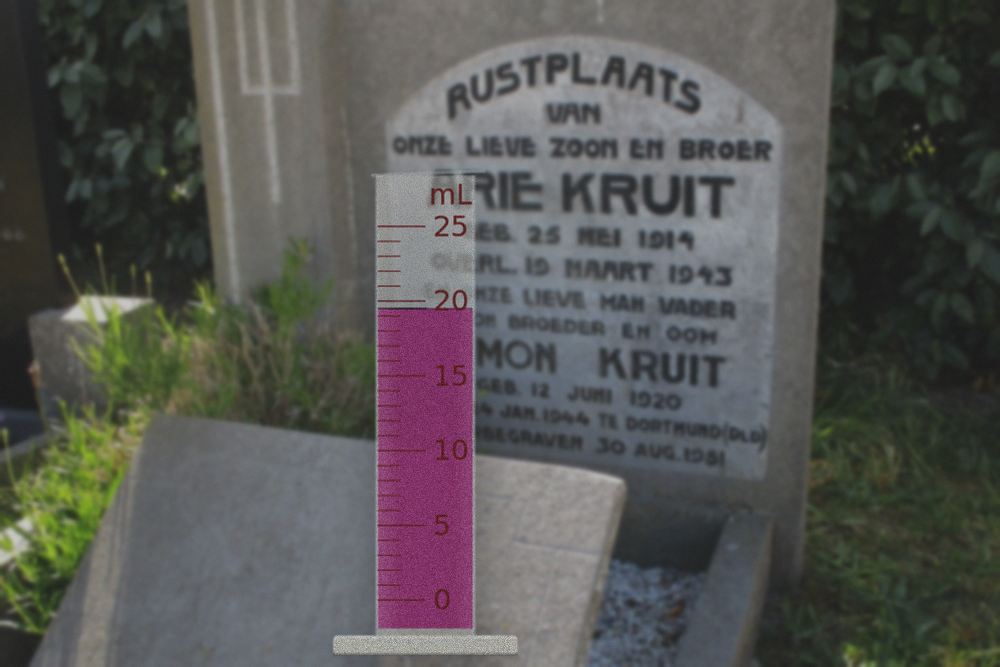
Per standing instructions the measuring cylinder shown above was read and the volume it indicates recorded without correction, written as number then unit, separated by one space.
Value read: 19.5 mL
